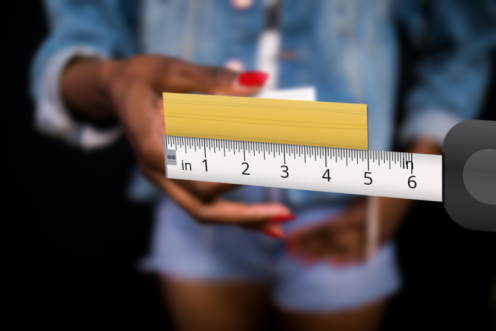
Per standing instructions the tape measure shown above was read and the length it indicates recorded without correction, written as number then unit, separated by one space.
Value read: 5 in
